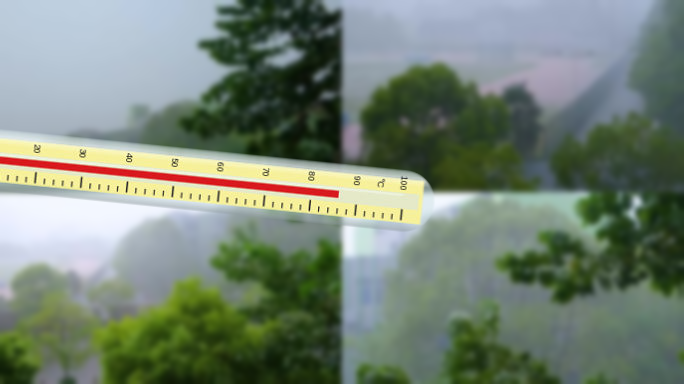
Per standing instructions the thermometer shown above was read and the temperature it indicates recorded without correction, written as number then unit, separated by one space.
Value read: 86 °C
